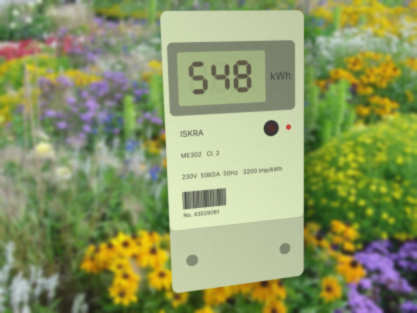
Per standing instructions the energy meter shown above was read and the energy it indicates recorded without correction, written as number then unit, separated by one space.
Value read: 548 kWh
